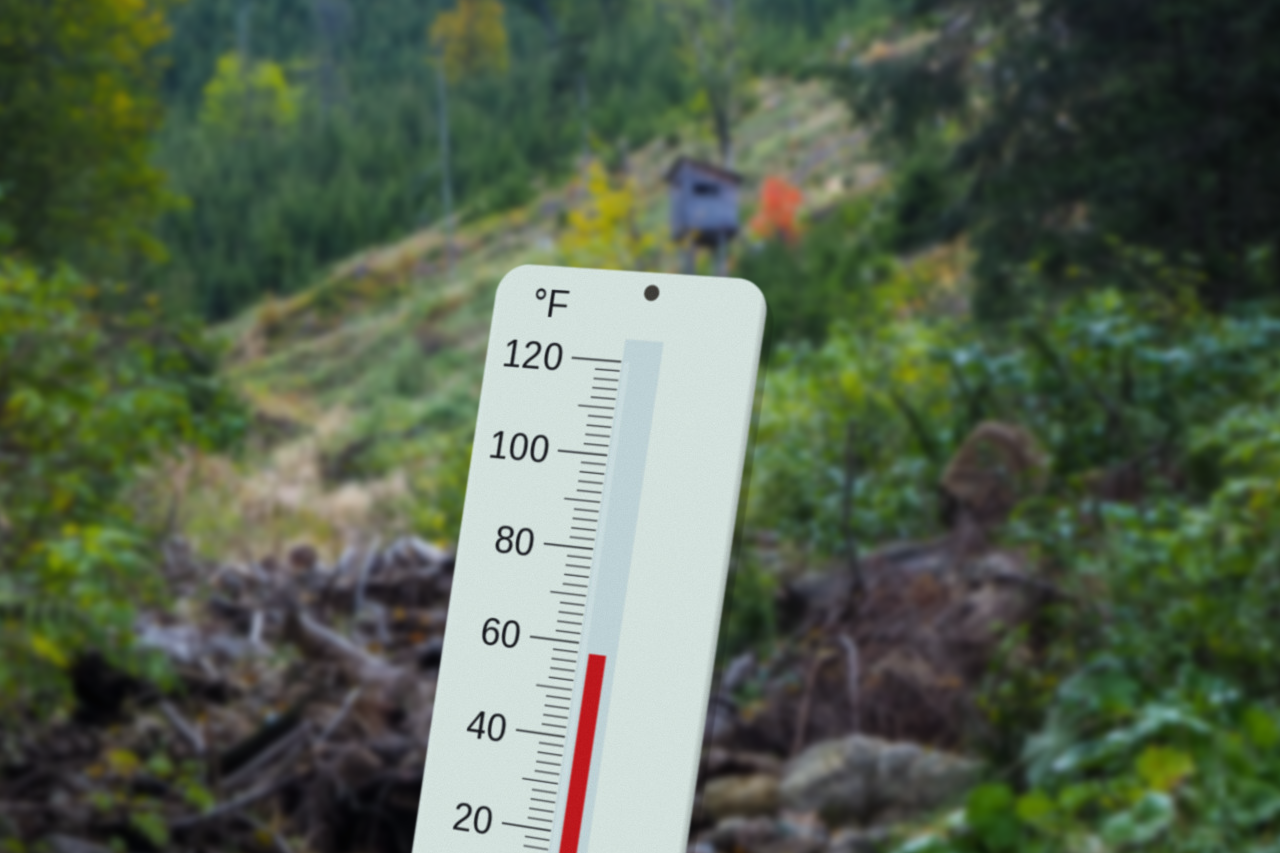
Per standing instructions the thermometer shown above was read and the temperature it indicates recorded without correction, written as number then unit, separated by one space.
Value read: 58 °F
